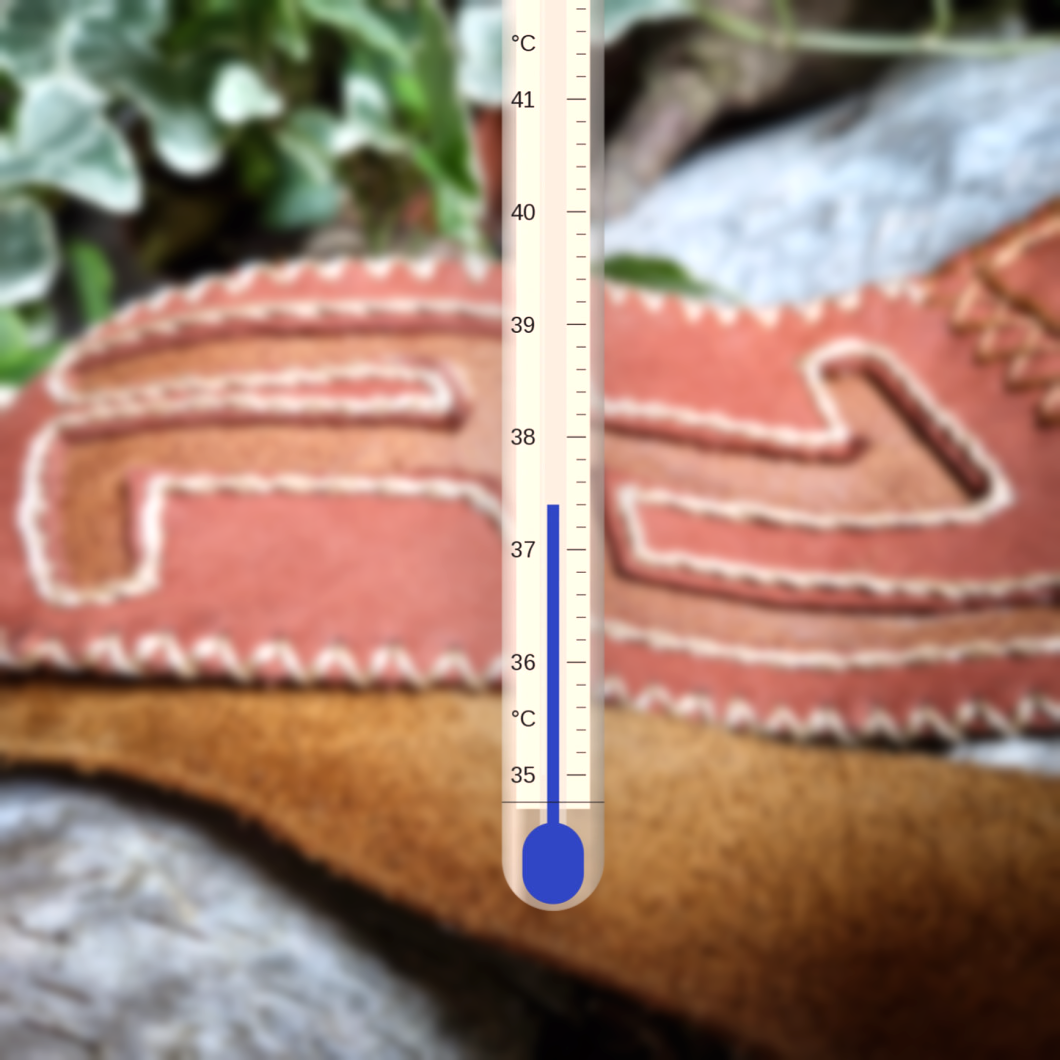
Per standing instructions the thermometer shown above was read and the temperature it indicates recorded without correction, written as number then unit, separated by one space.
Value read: 37.4 °C
